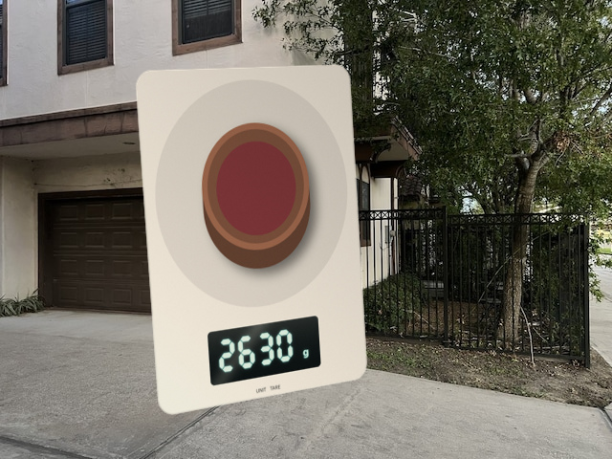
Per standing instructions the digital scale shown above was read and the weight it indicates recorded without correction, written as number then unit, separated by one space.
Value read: 2630 g
